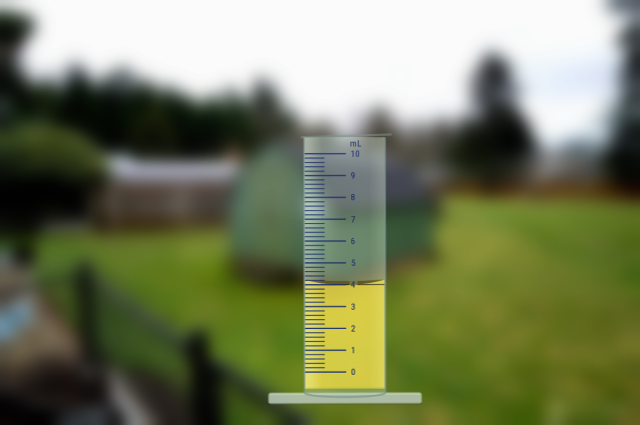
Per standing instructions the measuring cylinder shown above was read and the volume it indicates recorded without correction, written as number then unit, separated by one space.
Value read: 4 mL
